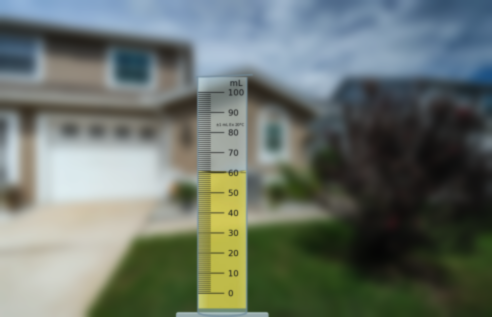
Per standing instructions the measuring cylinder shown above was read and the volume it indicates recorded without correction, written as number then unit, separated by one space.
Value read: 60 mL
